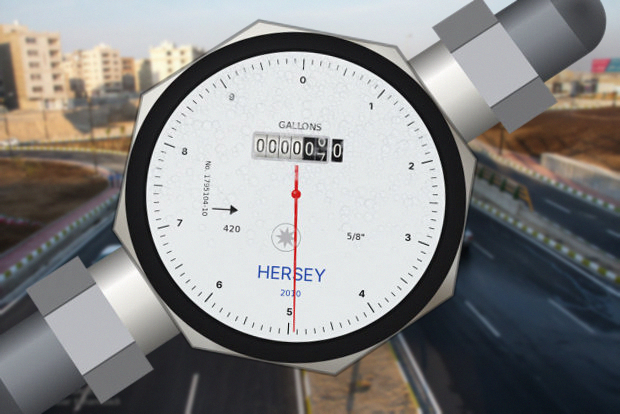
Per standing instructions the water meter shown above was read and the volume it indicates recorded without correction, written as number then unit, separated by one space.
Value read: 64.9 gal
